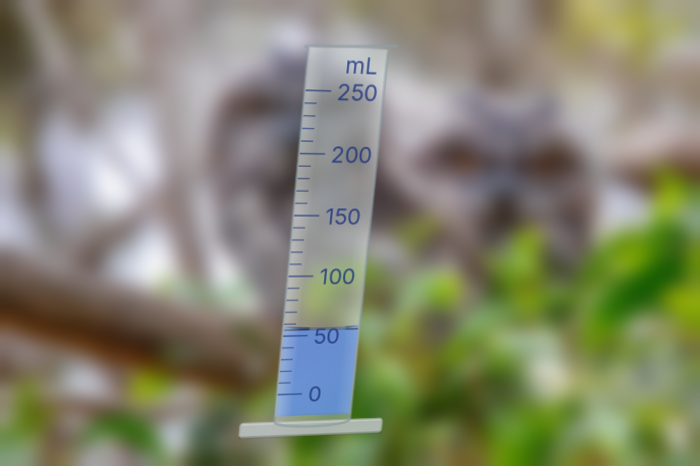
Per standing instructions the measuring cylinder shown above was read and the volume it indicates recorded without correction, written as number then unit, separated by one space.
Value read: 55 mL
